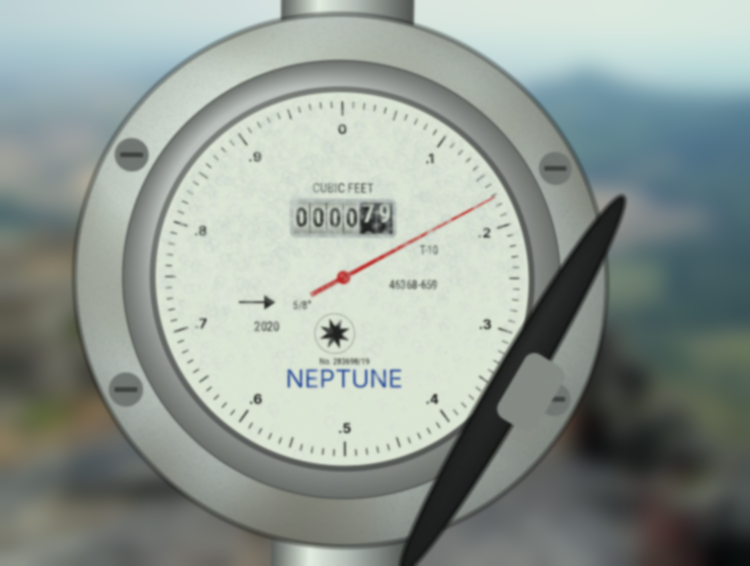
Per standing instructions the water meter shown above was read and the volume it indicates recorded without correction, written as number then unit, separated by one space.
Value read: 79.17 ft³
